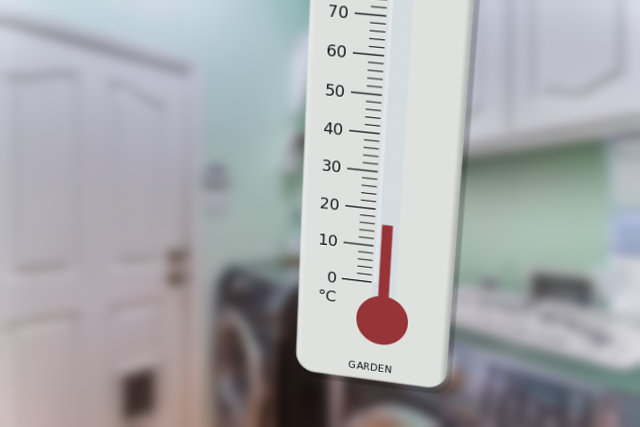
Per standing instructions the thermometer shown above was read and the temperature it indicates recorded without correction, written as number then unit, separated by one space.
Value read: 16 °C
